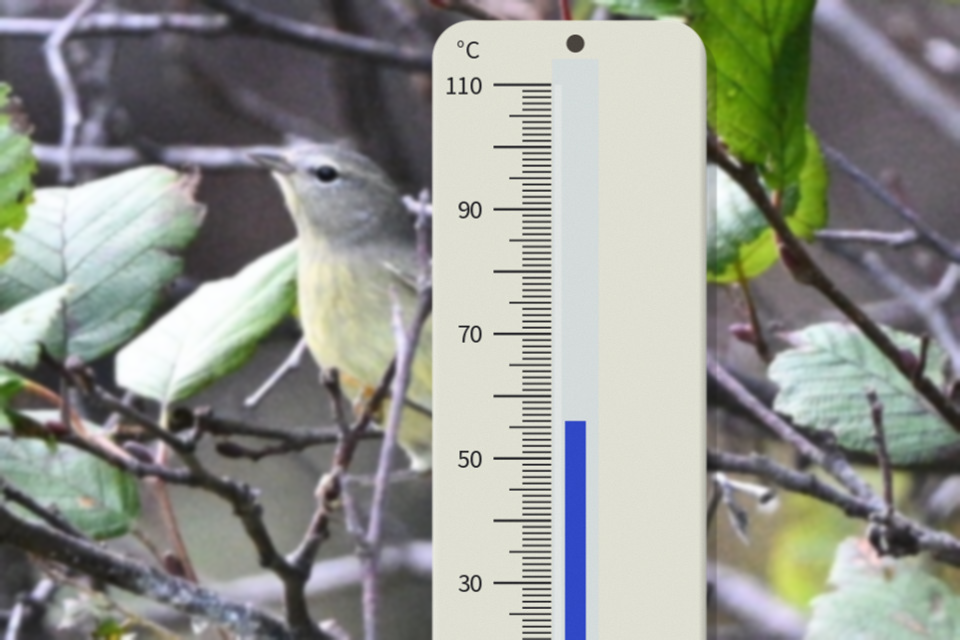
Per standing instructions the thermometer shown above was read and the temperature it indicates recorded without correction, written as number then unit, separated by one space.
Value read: 56 °C
